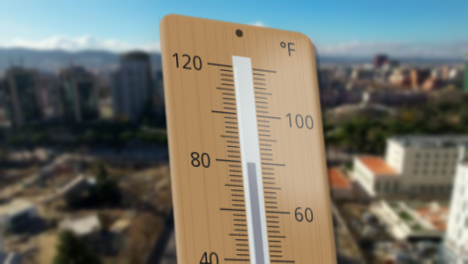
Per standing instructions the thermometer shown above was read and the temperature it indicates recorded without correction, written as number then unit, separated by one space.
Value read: 80 °F
